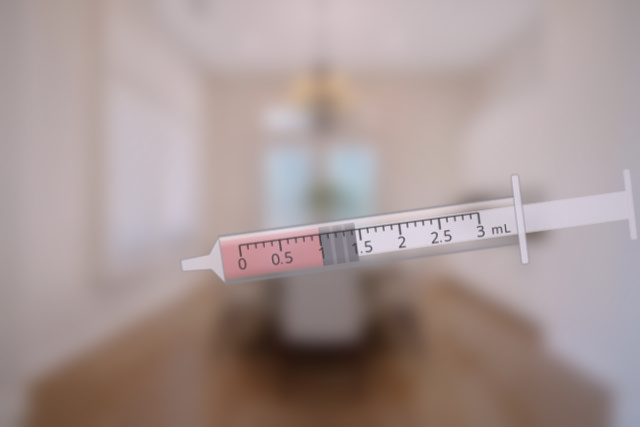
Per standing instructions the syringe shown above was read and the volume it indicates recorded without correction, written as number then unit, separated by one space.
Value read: 1 mL
